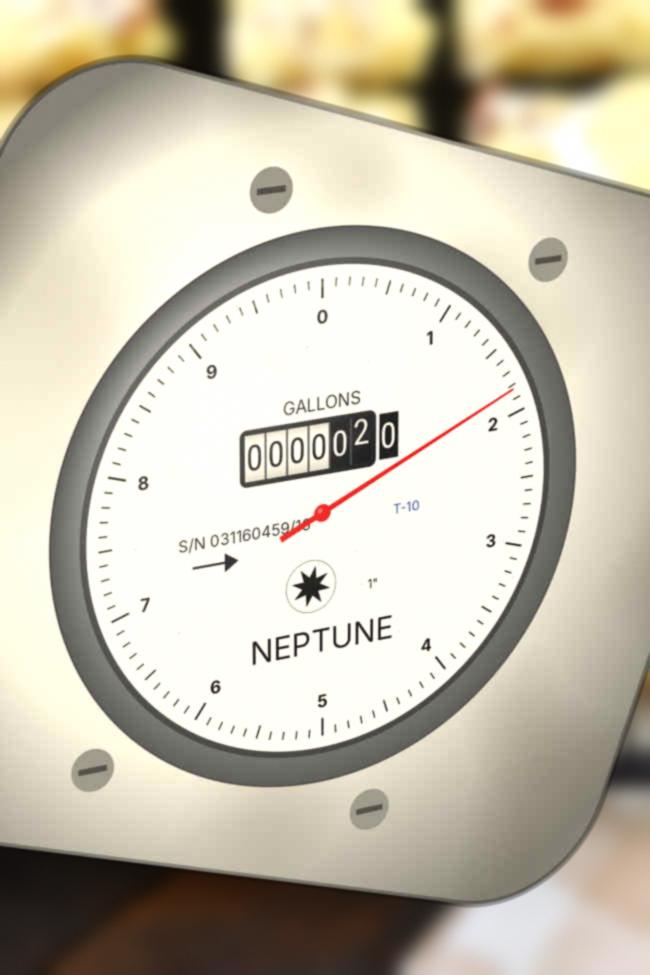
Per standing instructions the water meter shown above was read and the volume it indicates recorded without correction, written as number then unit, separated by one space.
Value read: 21.8 gal
